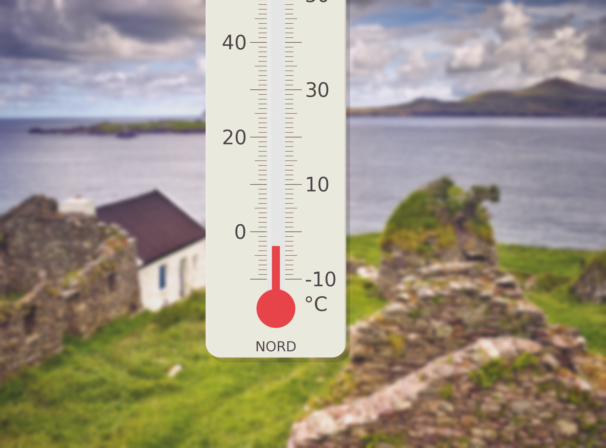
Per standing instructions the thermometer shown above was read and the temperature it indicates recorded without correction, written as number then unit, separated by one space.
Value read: -3 °C
